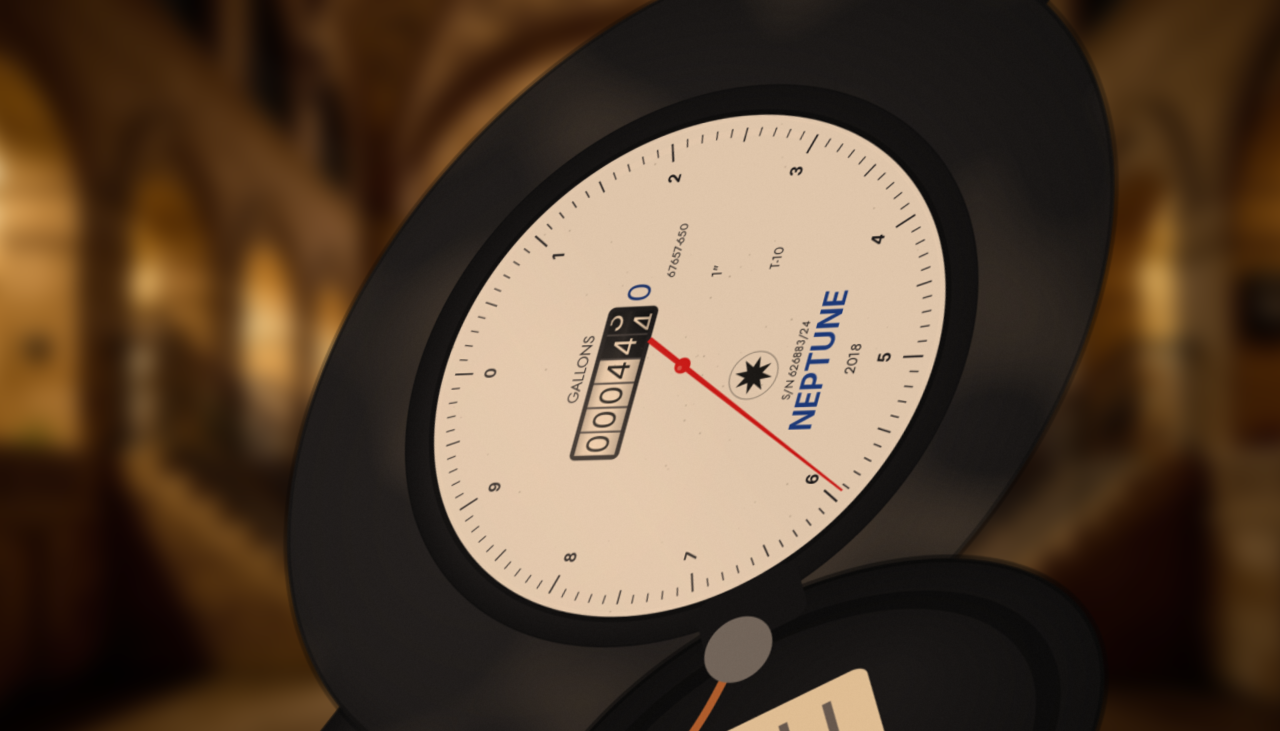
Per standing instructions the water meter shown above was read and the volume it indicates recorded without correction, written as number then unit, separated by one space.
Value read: 4435.9 gal
